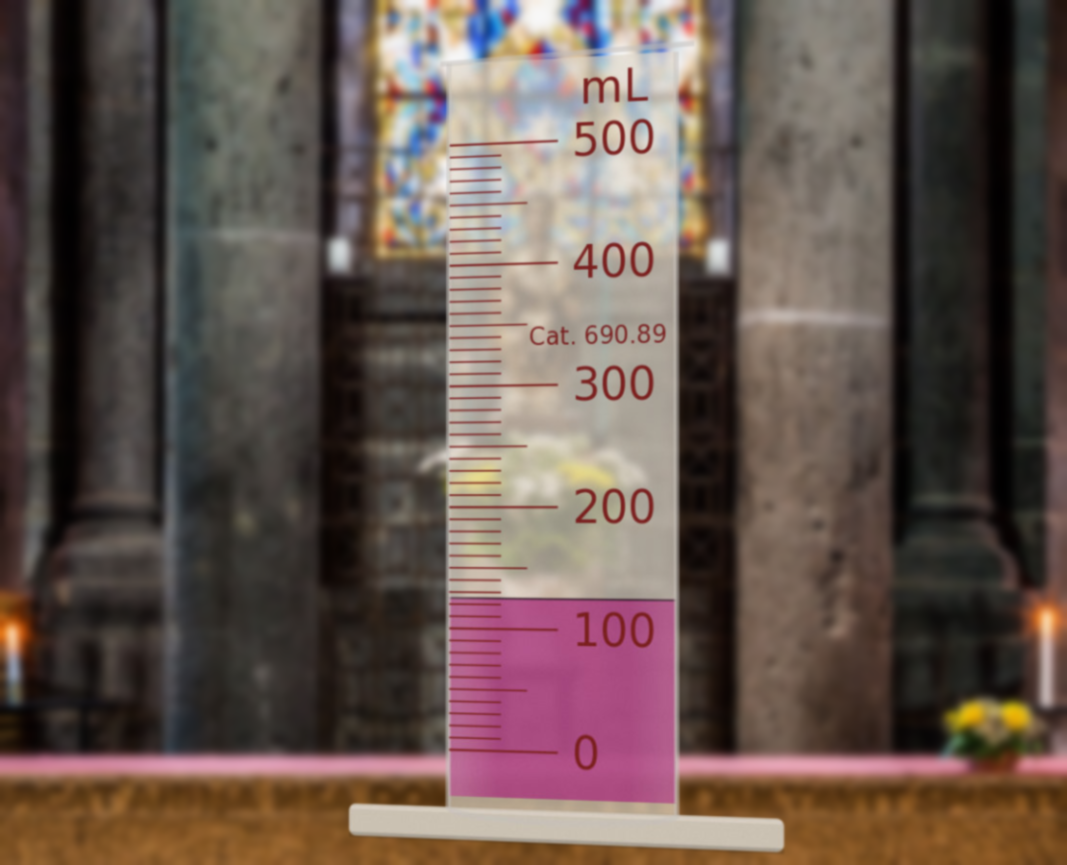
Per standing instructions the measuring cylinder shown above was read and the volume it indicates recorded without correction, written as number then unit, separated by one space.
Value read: 125 mL
